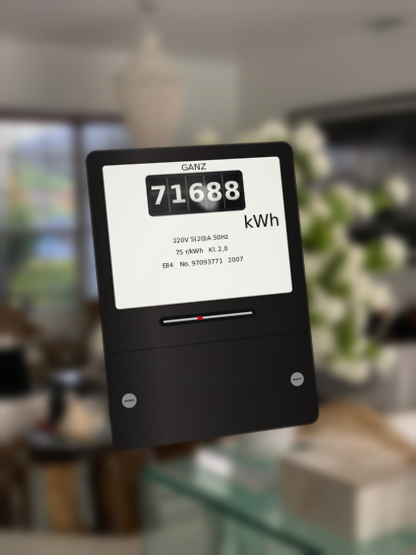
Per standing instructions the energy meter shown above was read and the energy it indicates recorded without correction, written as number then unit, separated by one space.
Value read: 71688 kWh
